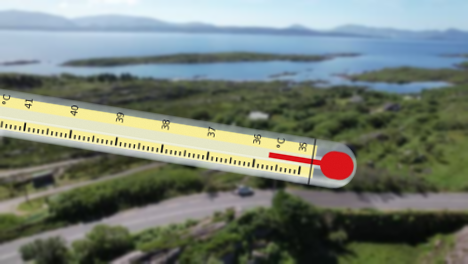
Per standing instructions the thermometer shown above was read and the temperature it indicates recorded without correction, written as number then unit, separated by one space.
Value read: 35.7 °C
